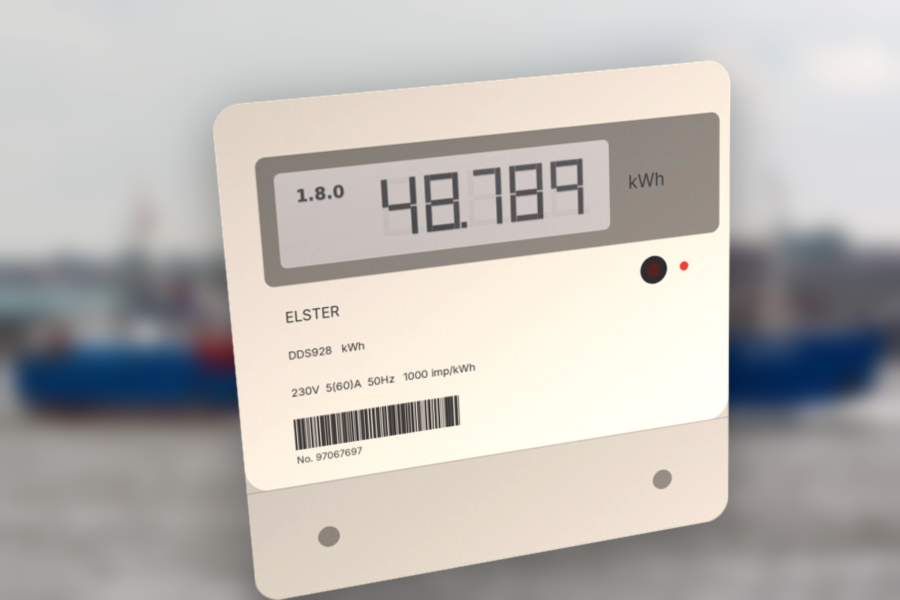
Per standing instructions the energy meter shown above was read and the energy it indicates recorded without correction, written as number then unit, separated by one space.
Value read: 48.789 kWh
